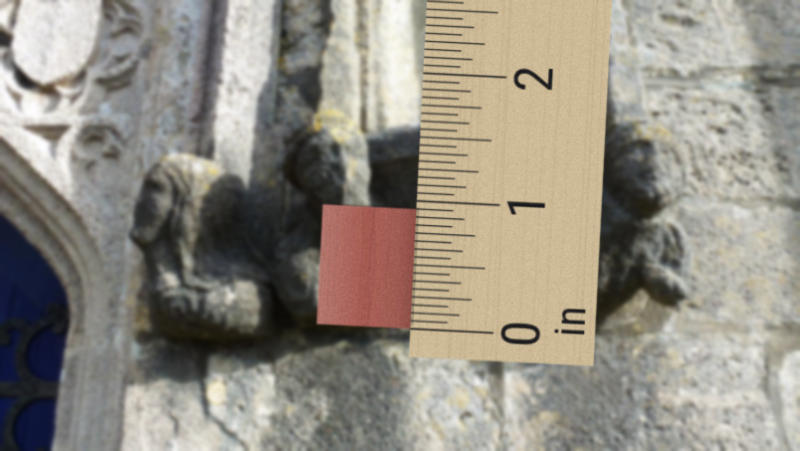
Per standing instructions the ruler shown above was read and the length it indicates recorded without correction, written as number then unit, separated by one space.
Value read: 0.9375 in
